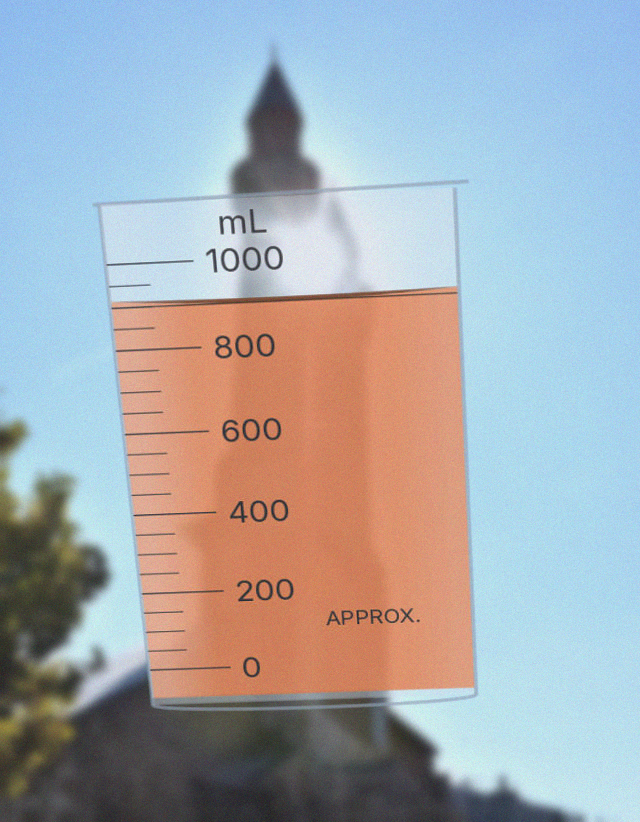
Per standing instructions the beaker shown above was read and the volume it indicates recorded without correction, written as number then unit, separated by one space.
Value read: 900 mL
